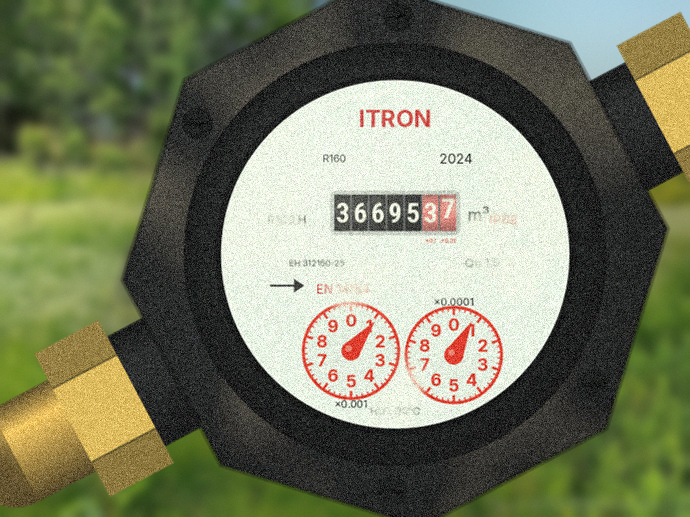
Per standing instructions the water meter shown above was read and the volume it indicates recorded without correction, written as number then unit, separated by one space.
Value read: 36695.3710 m³
